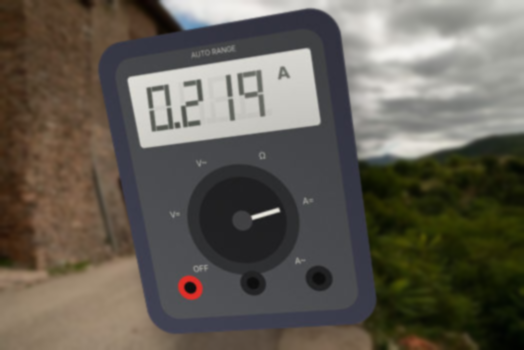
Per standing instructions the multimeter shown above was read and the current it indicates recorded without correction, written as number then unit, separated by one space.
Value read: 0.219 A
